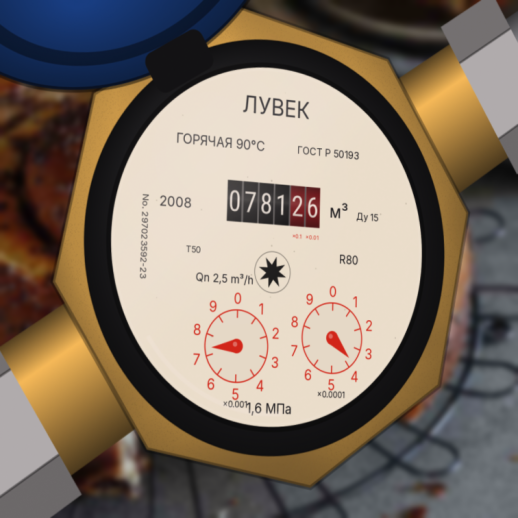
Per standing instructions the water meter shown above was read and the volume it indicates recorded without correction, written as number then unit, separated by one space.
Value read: 781.2673 m³
